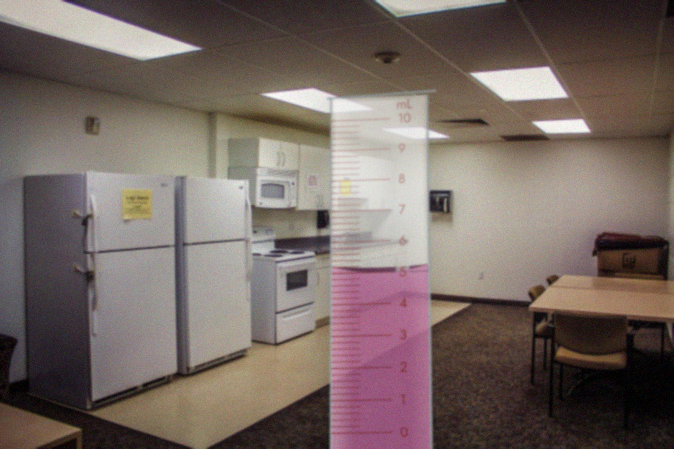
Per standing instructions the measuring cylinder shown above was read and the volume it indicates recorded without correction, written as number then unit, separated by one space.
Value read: 5 mL
